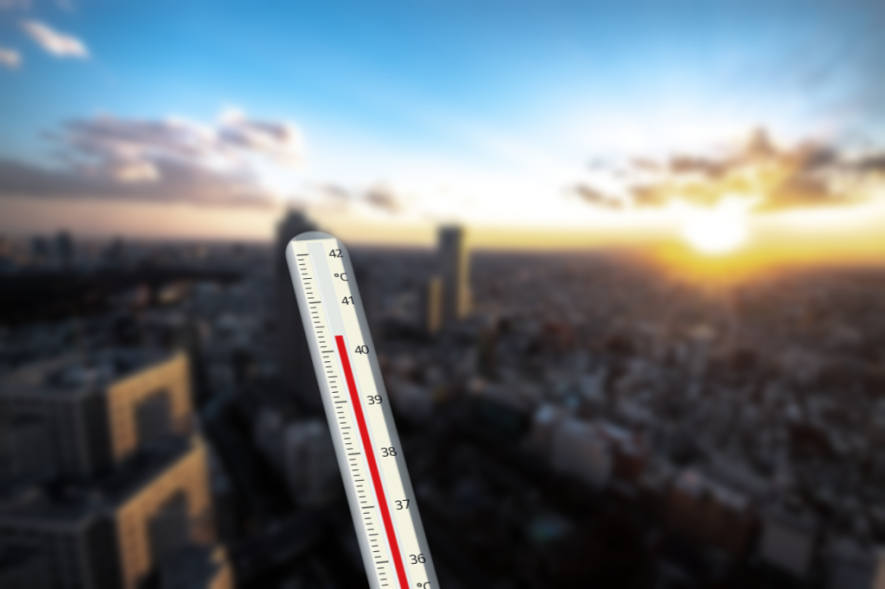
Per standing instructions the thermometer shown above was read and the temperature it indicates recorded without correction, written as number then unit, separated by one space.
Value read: 40.3 °C
